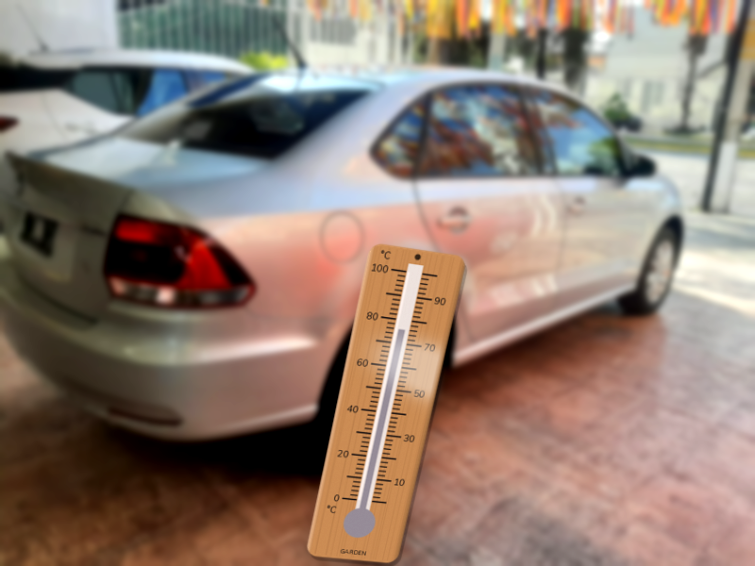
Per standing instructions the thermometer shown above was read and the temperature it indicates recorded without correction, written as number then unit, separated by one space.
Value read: 76 °C
